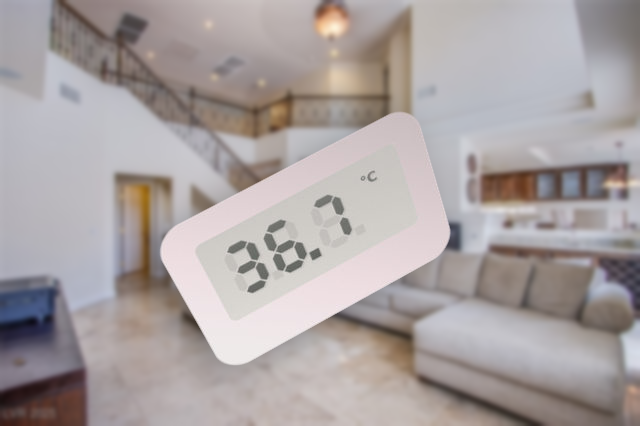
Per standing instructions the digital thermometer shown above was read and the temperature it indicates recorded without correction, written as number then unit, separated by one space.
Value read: 36.7 °C
